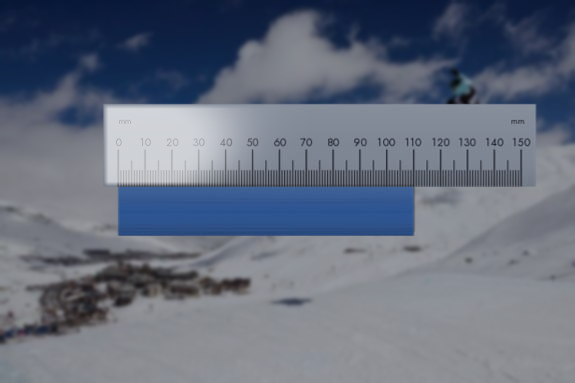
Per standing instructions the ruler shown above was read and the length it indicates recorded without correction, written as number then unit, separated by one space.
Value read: 110 mm
